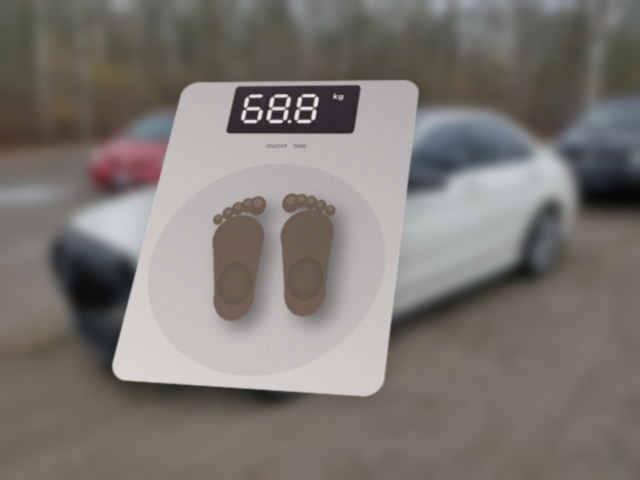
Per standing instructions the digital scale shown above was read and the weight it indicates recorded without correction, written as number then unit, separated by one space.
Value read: 68.8 kg
